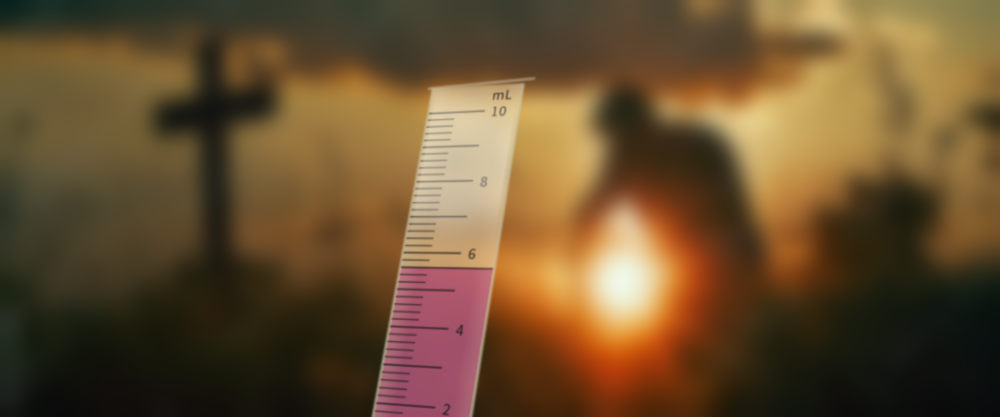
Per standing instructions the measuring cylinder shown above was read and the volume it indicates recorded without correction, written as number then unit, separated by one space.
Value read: 5.6 mL
